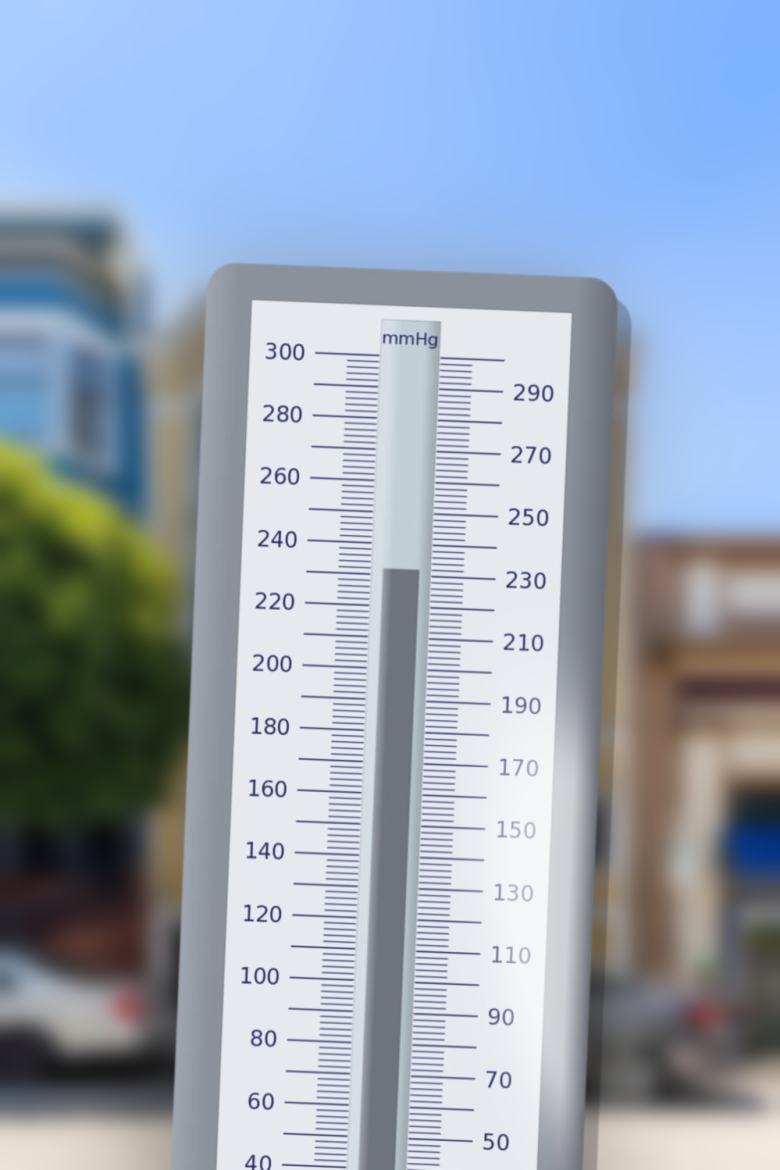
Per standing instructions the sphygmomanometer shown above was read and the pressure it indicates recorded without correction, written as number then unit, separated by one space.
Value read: 232 mmHg
